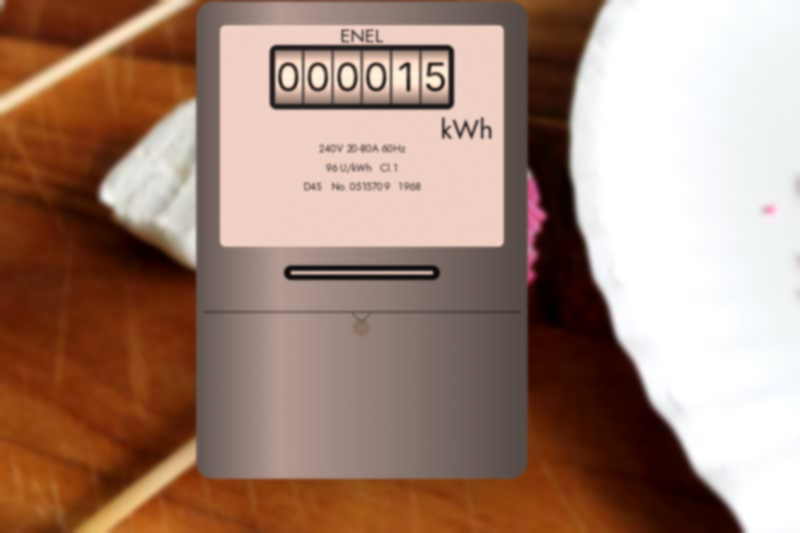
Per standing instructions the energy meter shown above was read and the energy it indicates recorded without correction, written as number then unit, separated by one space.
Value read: 15 kWh
